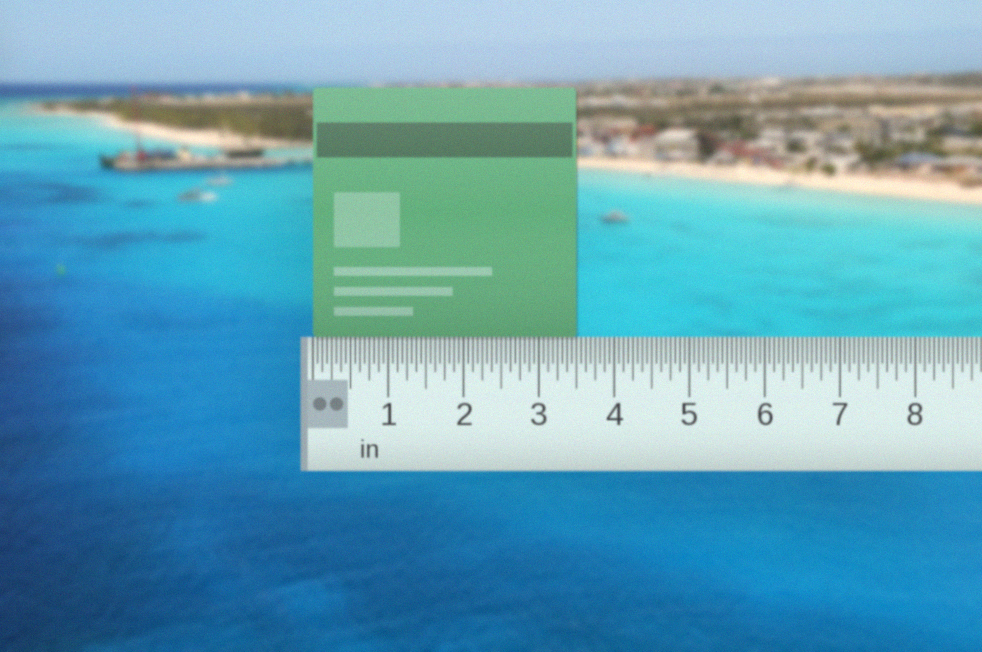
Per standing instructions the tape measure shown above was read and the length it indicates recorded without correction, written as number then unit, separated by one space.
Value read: 3.5 in
